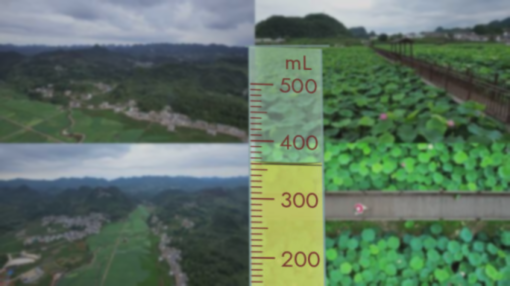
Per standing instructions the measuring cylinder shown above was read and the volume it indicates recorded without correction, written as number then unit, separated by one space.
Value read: 360 mL
